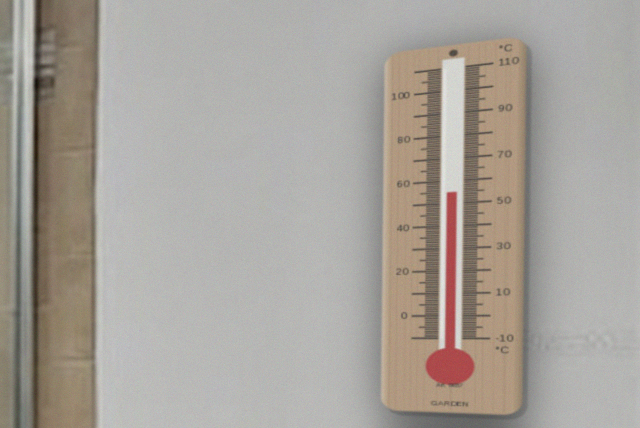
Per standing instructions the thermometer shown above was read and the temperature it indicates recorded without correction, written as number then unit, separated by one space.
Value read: 55 °C
